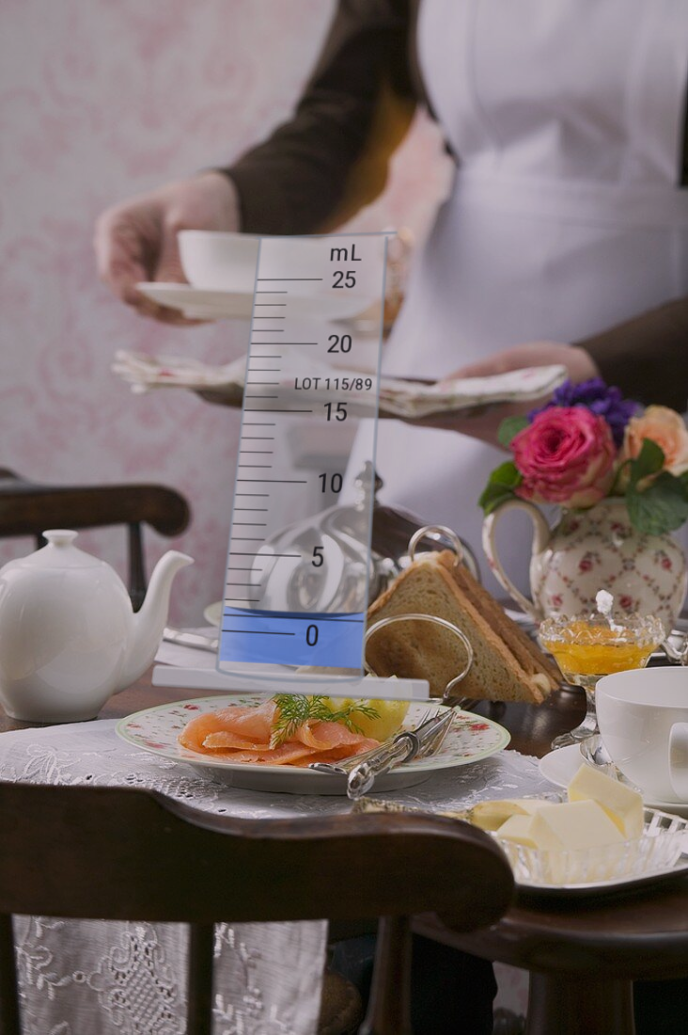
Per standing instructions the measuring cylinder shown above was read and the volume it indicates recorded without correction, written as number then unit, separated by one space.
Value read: 1 mL
